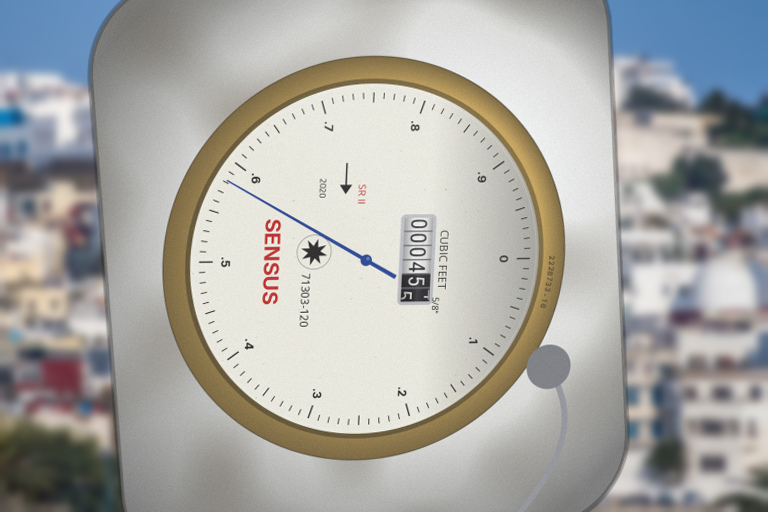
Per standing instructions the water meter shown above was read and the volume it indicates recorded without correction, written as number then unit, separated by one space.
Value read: 454.58 ft³
